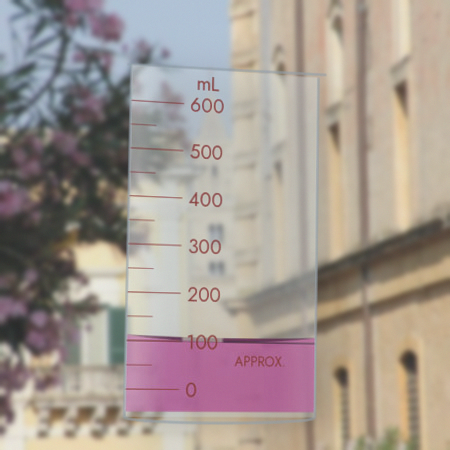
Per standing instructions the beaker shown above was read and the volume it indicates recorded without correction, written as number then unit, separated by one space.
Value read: 100 mL
